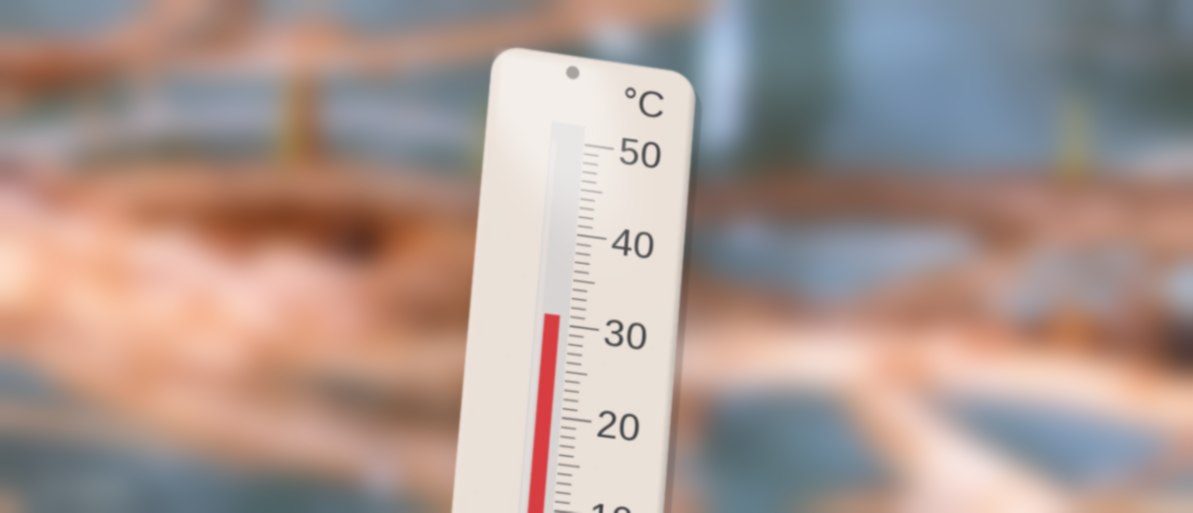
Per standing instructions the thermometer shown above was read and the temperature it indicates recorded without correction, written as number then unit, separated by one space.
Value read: 31 °C
